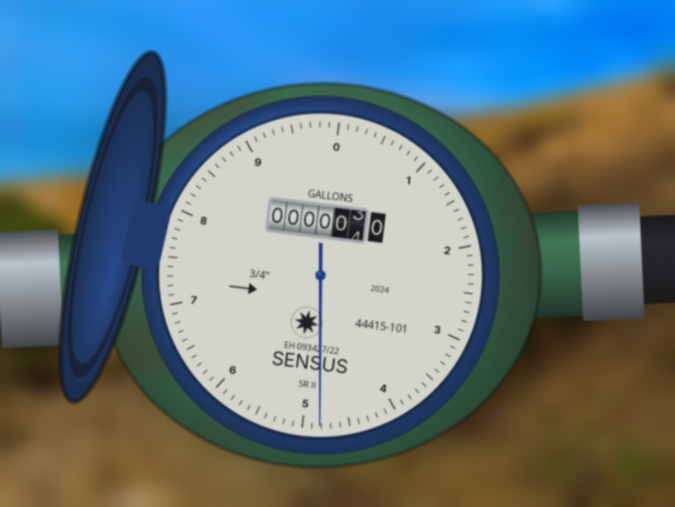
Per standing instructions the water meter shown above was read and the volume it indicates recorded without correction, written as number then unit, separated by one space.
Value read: 34.8 gal
